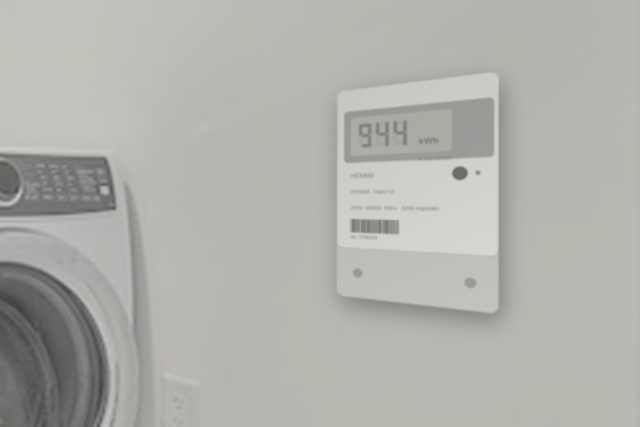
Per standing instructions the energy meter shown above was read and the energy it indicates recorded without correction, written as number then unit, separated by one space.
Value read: 944 kWh
